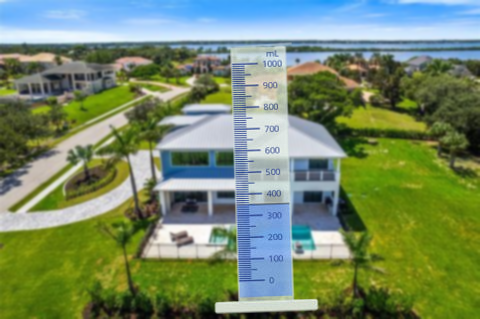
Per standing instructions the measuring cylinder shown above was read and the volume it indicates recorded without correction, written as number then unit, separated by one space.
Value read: 350 mL
